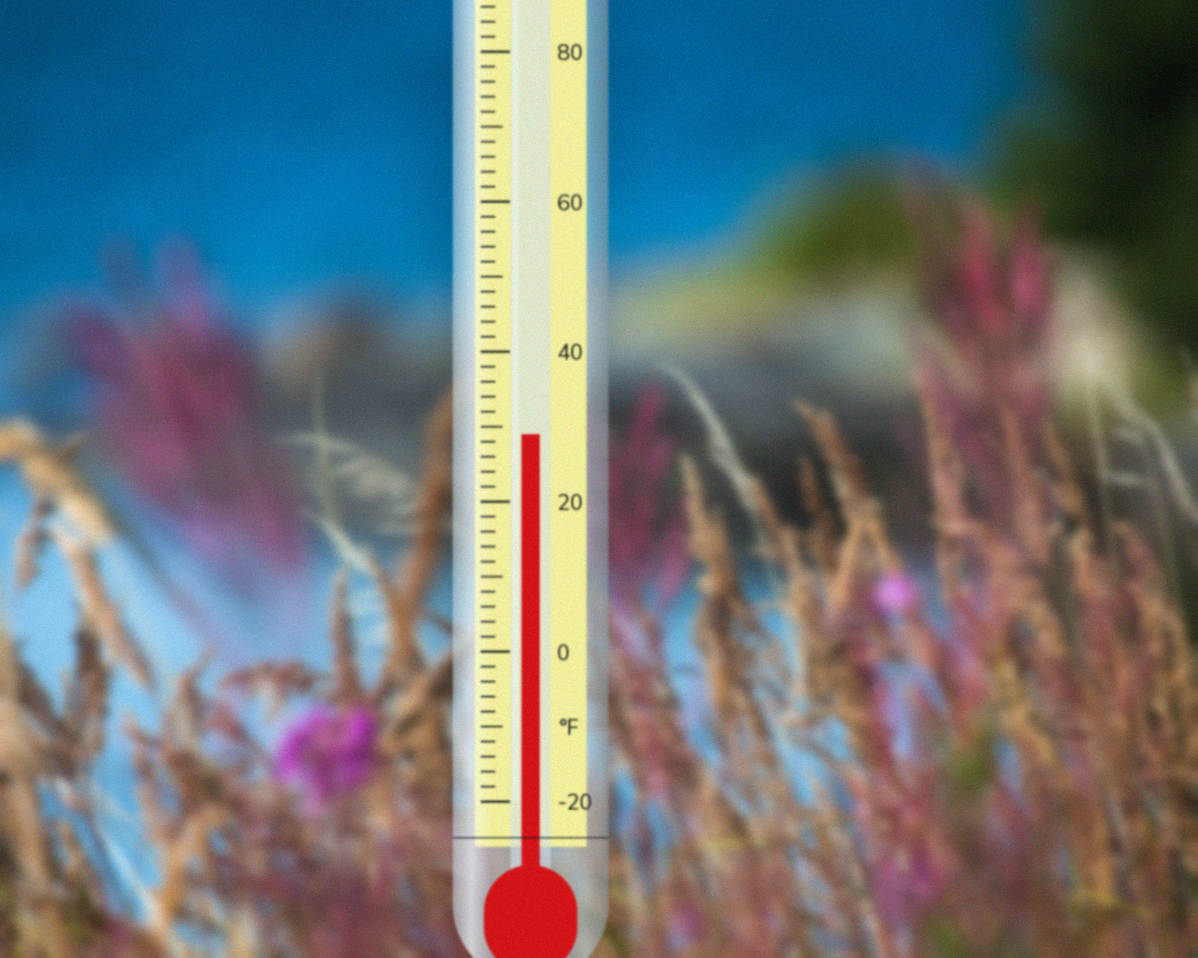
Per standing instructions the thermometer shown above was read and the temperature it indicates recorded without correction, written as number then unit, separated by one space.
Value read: 29 °F
